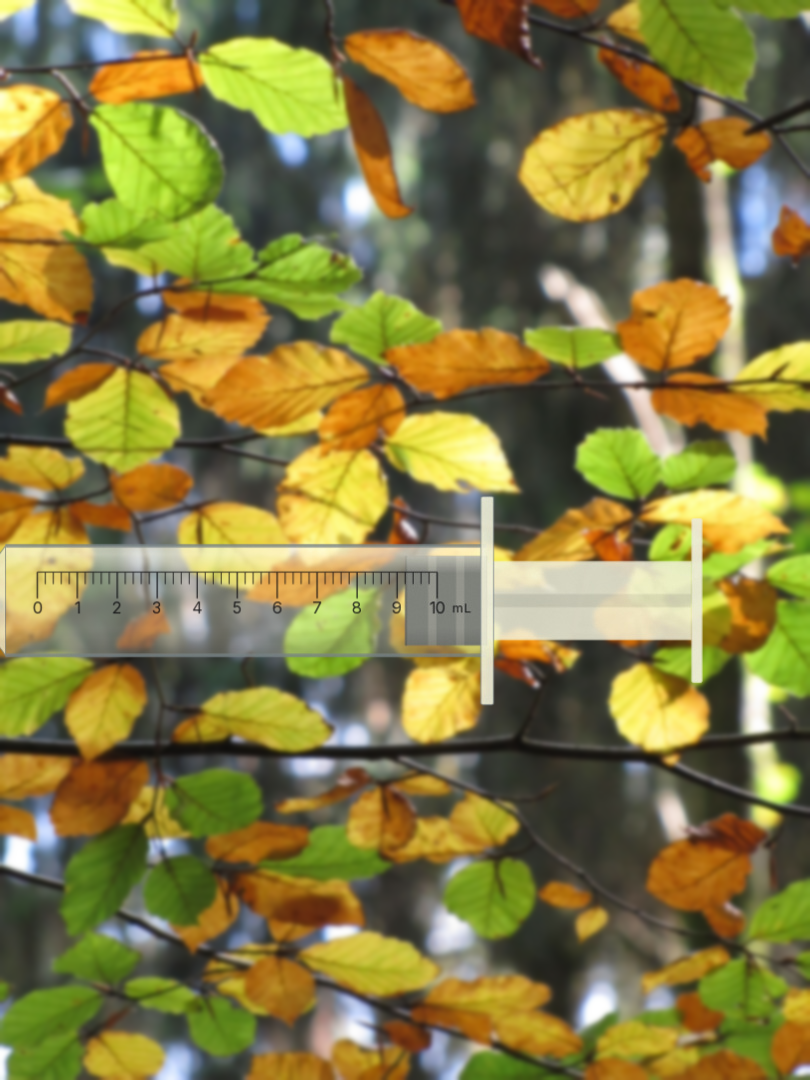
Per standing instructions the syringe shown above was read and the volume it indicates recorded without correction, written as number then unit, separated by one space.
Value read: 9.2 mL
